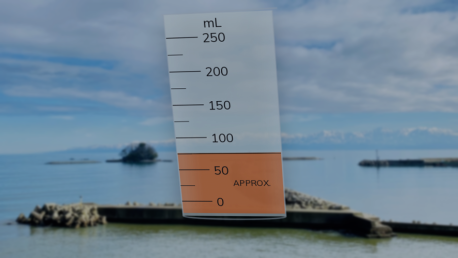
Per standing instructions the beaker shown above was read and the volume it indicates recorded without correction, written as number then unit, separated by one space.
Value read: 75 mL
